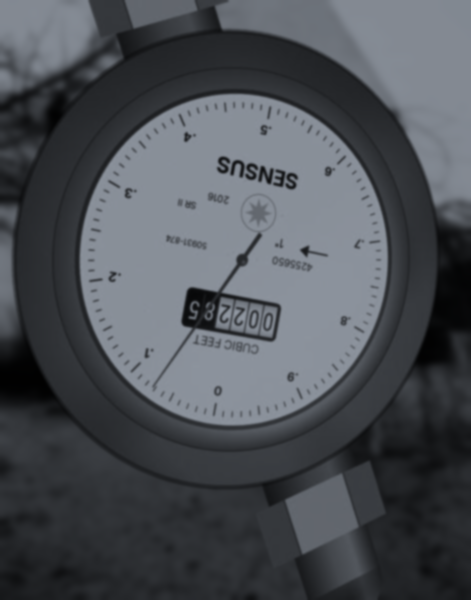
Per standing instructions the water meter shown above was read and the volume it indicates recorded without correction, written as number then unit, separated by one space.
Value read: 2285.07 ft³
